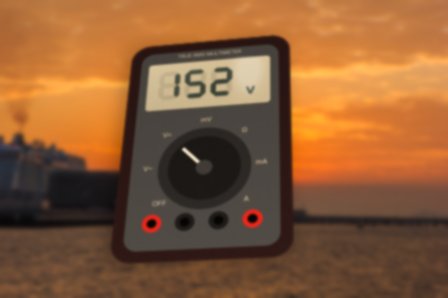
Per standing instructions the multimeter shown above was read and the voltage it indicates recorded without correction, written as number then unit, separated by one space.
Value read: 152 V
